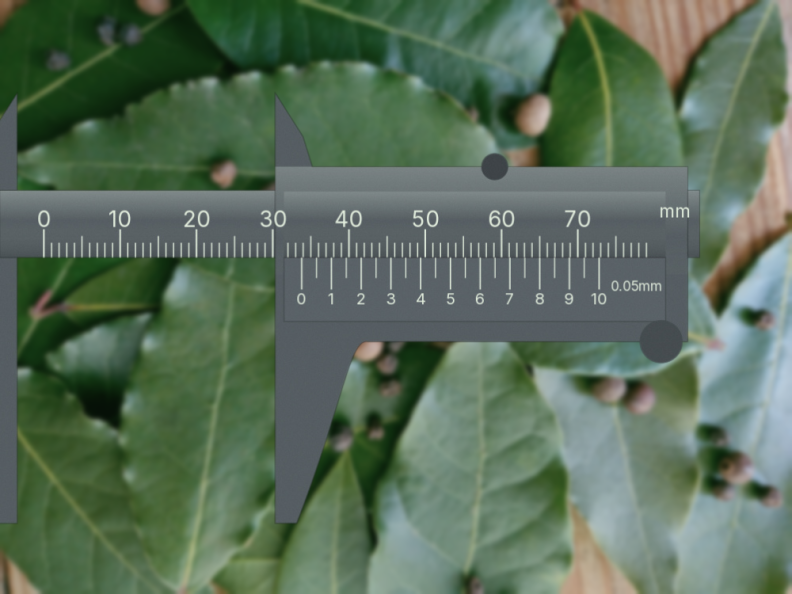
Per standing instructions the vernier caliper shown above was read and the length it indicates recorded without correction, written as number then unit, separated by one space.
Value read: 33.8 mm
